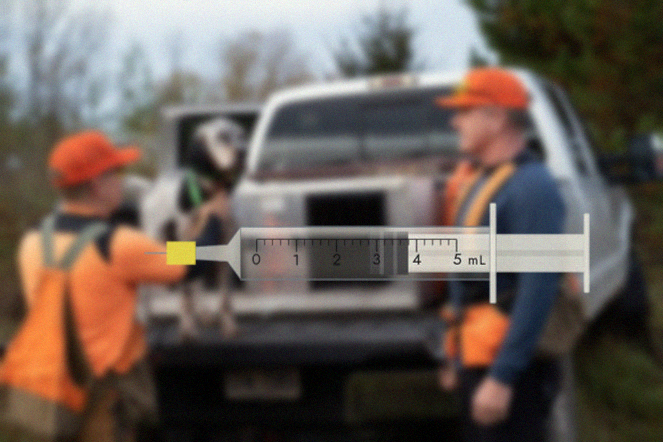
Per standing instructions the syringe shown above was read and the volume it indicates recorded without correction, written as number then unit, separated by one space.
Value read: 2.8 mL
